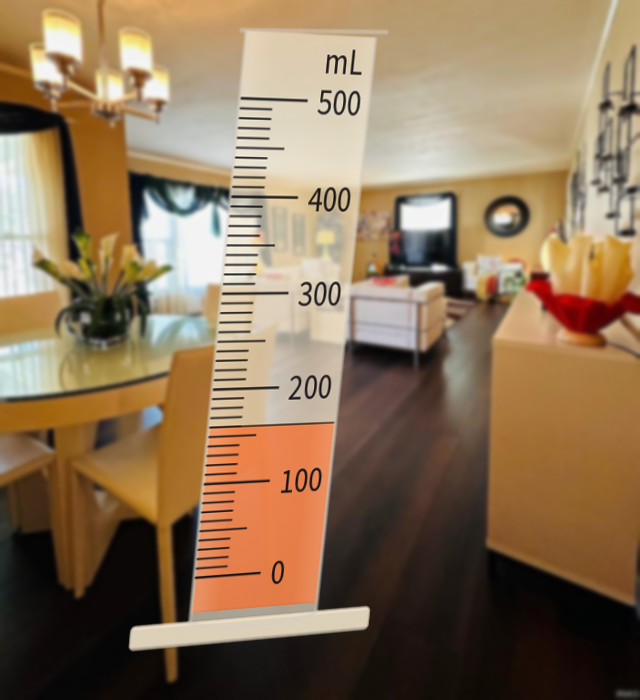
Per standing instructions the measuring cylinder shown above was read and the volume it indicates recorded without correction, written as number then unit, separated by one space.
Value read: 160 mL
